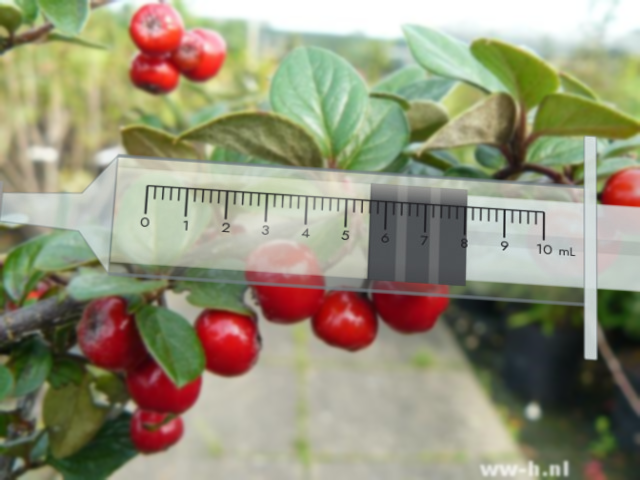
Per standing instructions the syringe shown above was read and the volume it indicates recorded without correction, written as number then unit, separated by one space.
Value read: 5.6 mL
